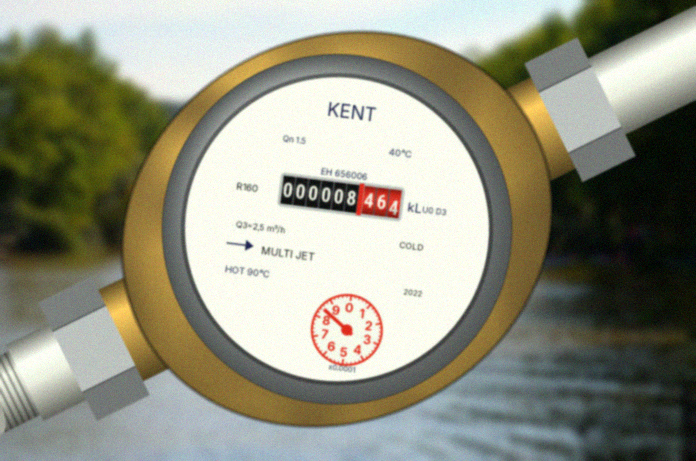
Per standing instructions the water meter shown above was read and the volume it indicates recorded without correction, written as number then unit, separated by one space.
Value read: 8.4638 kL
